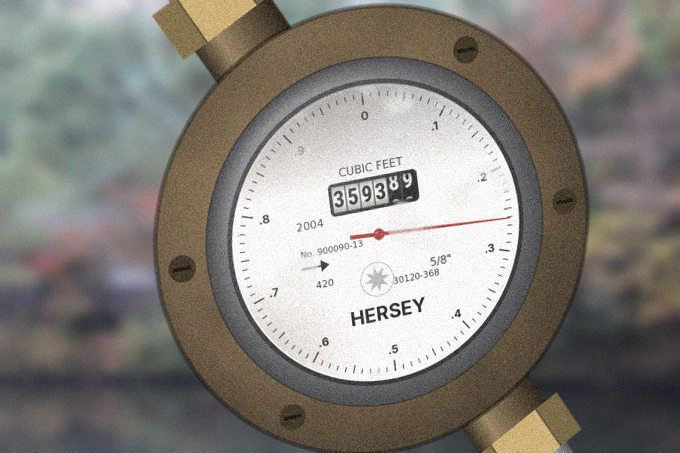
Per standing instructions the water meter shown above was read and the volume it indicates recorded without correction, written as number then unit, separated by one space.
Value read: 359389.26 ft³
